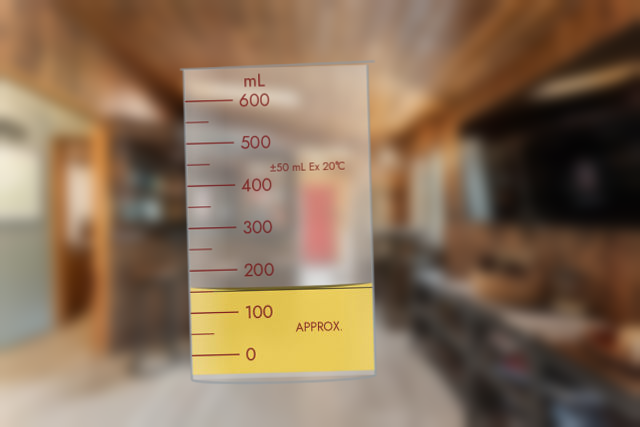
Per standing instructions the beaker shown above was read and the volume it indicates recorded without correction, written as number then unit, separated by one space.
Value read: 150 mL
